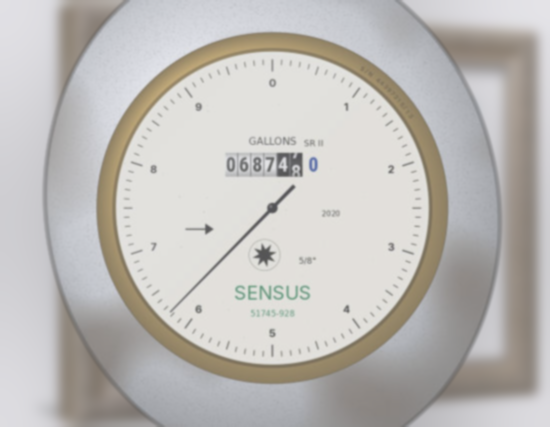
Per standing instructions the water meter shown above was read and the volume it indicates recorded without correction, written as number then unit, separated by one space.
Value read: 687476.2 gal
